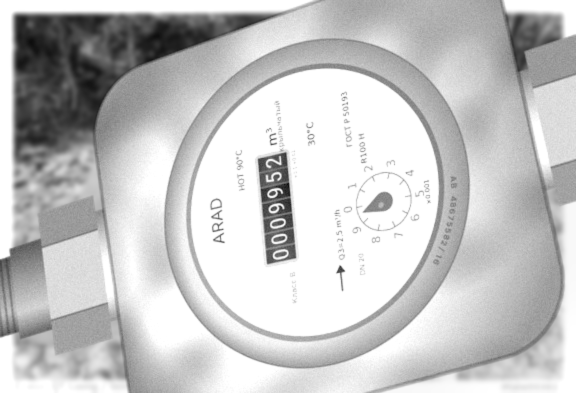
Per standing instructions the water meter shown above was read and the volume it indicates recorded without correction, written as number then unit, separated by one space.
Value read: 99.519 m³
